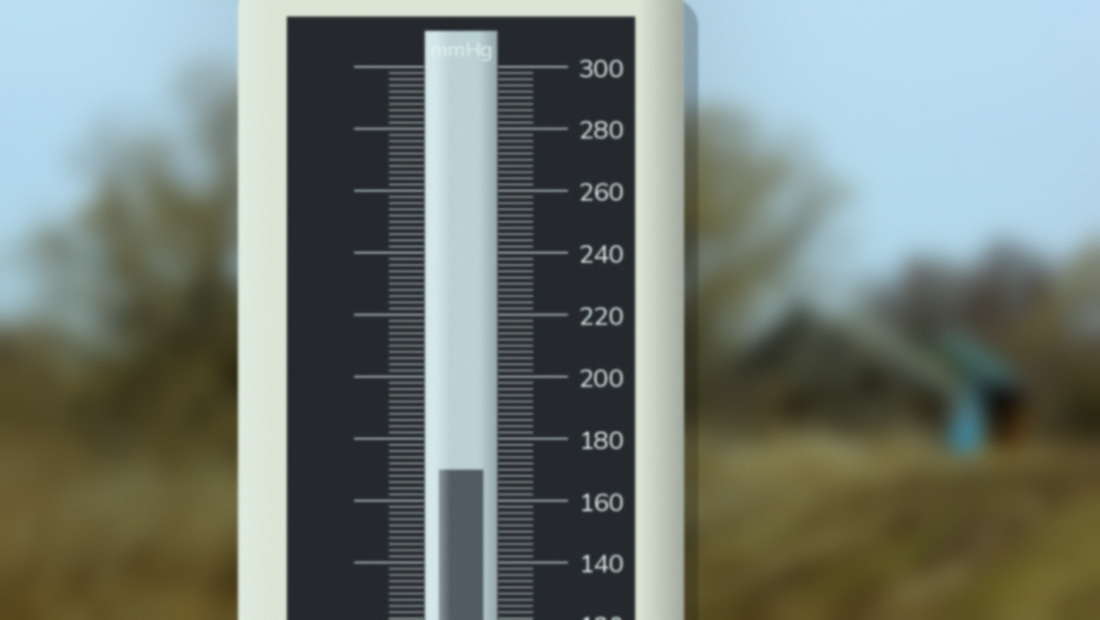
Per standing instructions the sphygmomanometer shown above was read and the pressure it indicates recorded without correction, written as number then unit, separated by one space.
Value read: 170 mmHg
